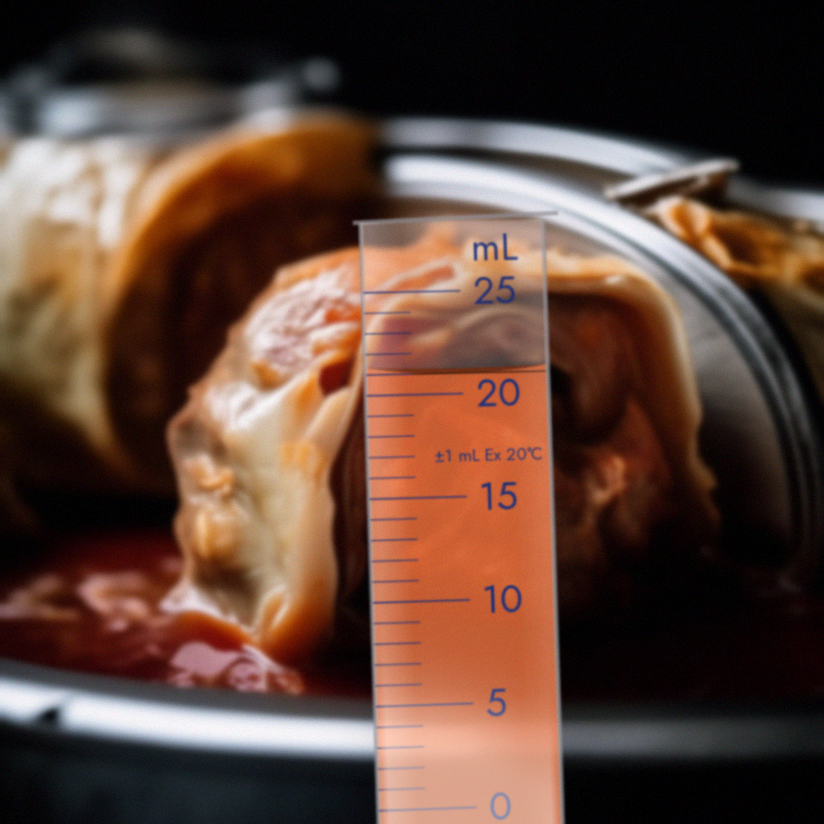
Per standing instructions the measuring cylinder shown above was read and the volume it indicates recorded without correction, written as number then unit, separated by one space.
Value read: 21 mL
